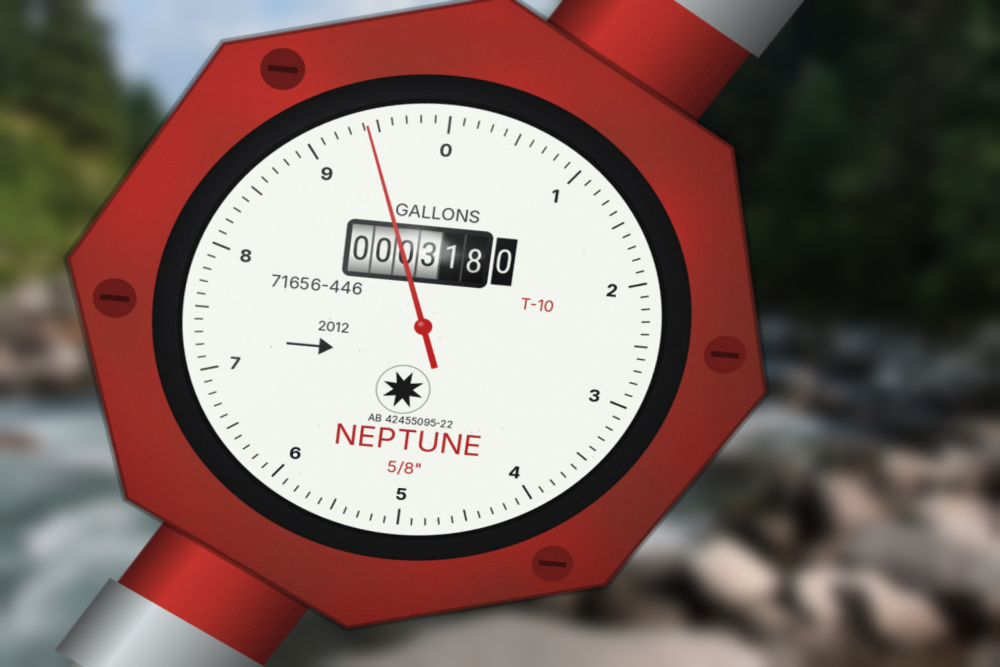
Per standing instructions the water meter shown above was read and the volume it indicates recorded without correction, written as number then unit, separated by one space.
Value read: 3179.4 gal
